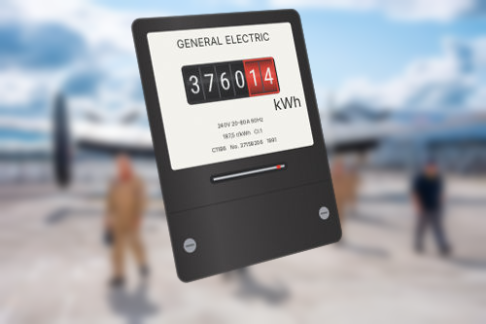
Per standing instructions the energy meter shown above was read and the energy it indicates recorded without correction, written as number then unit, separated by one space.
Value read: 3760.14 kWh
